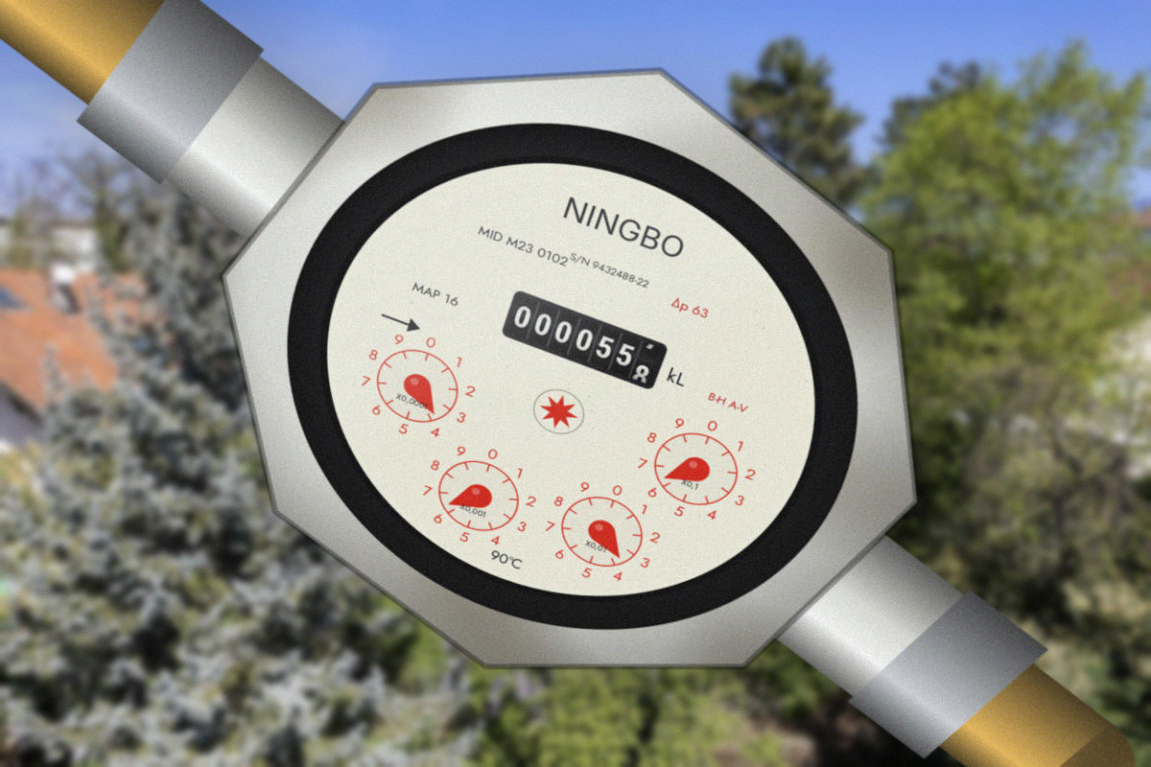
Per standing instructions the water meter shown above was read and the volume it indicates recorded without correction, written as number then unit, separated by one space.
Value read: 557.6363 kL
